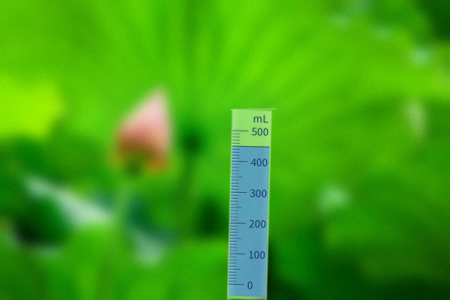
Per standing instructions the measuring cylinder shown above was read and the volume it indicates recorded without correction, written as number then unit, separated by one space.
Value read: 450 mL
